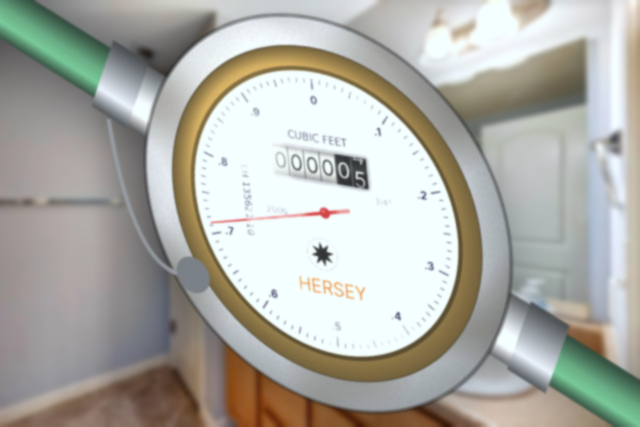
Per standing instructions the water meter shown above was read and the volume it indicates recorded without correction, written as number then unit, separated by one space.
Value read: 4.71 ft³
